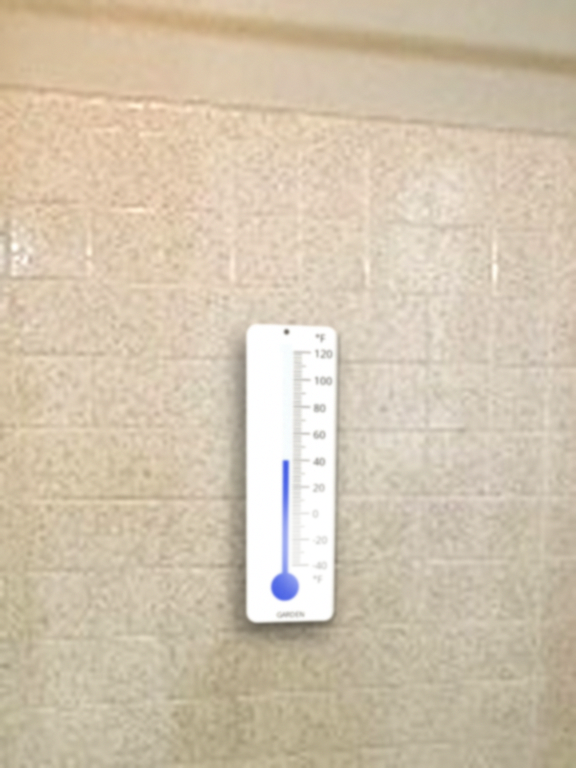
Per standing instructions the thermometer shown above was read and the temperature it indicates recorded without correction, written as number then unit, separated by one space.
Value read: 40 °F
